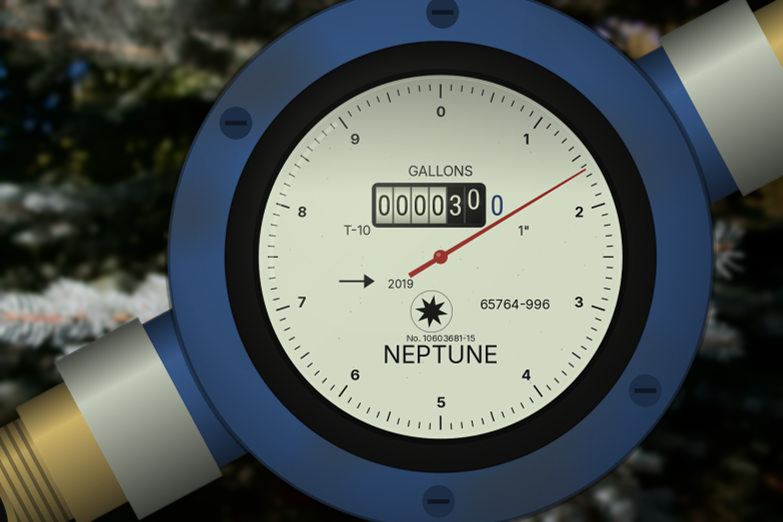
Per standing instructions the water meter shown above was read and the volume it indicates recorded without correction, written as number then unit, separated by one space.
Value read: 301.6 gal
